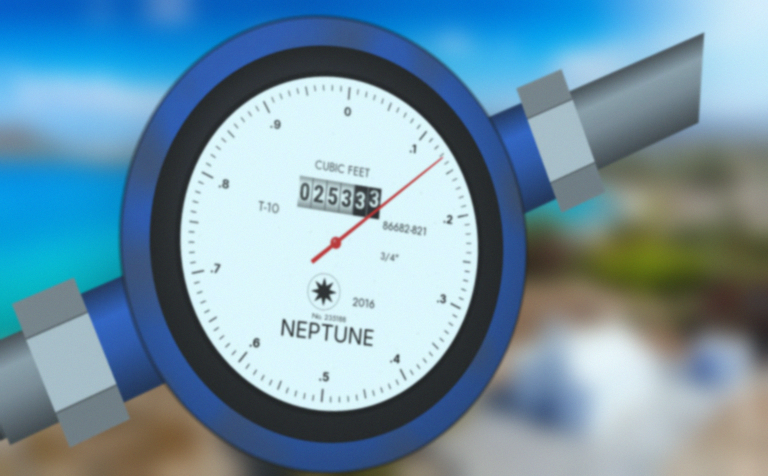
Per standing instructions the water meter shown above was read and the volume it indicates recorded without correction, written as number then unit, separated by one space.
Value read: 25333.13 ft³
